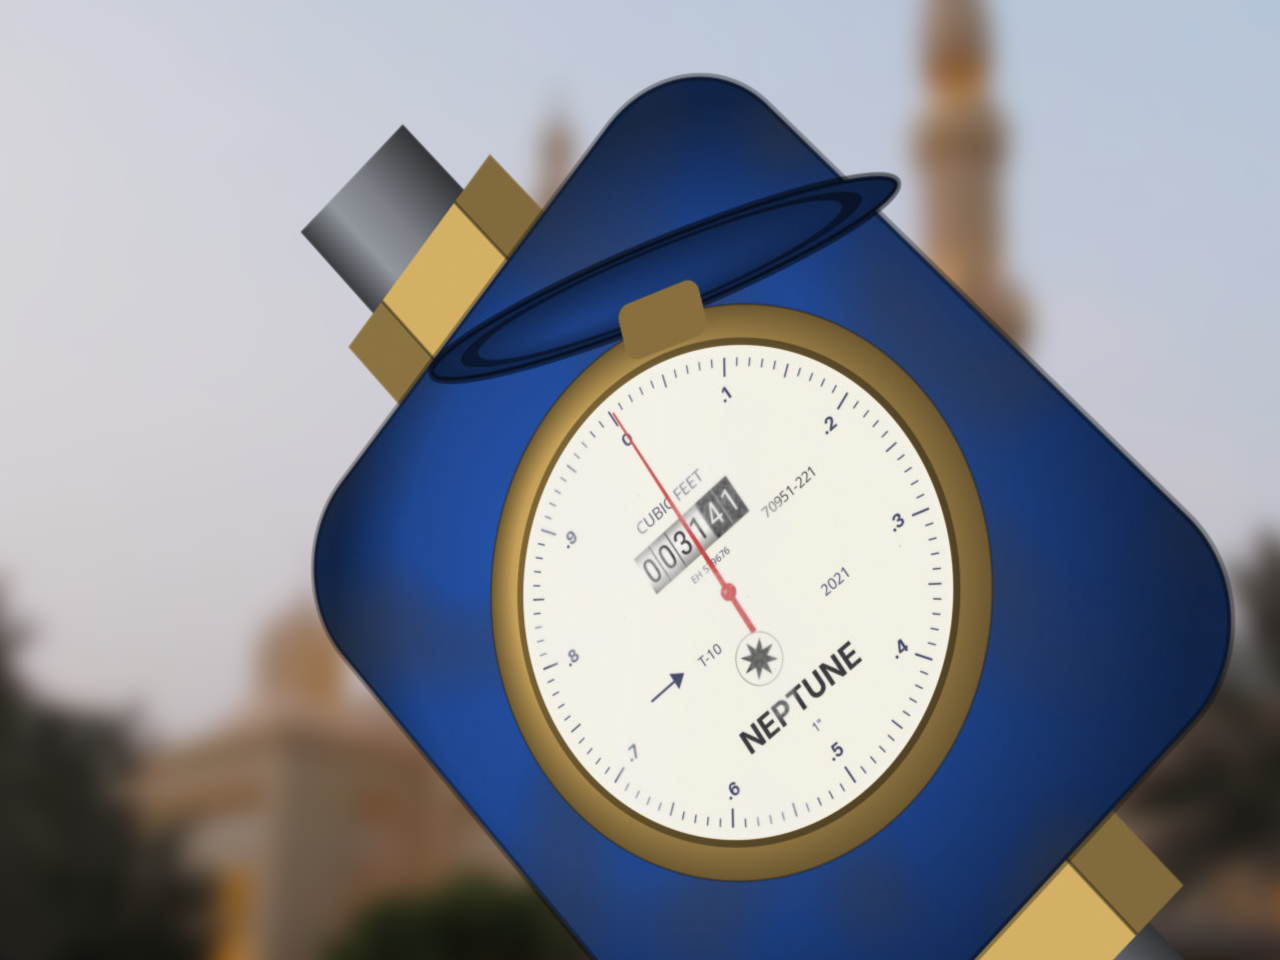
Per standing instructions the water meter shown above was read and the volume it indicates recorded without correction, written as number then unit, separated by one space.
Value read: 3141.00 ft³
